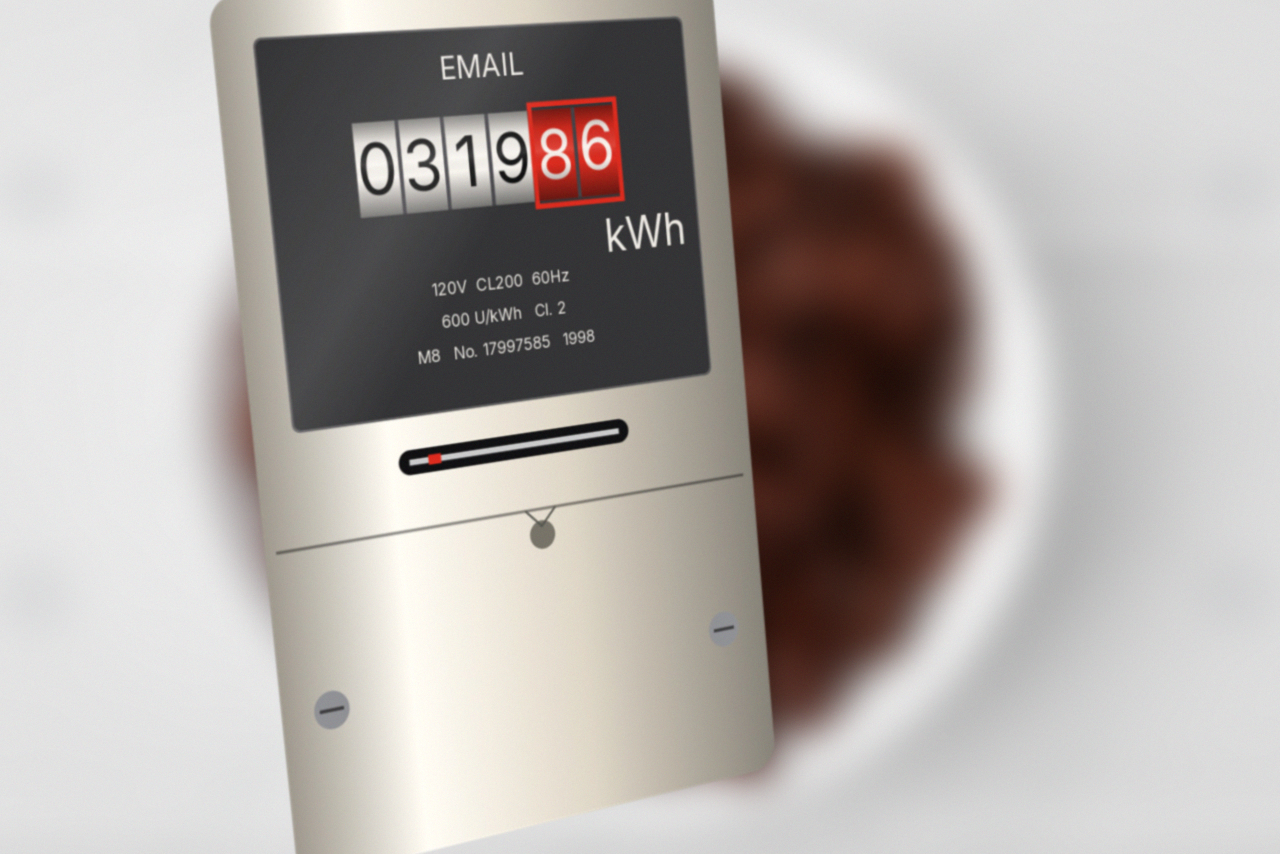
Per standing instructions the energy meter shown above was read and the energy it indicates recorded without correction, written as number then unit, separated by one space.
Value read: 319.86 kWh
